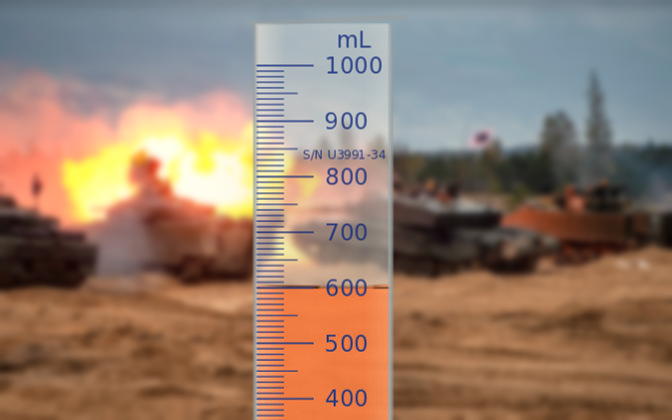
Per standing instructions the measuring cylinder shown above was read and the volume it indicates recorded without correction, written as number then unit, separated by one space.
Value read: 600 mL
